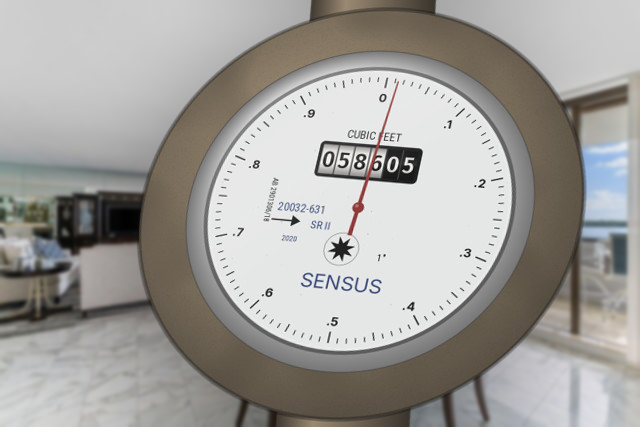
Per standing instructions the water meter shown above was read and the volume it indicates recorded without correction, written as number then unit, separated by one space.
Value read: 58605.01 ft³
